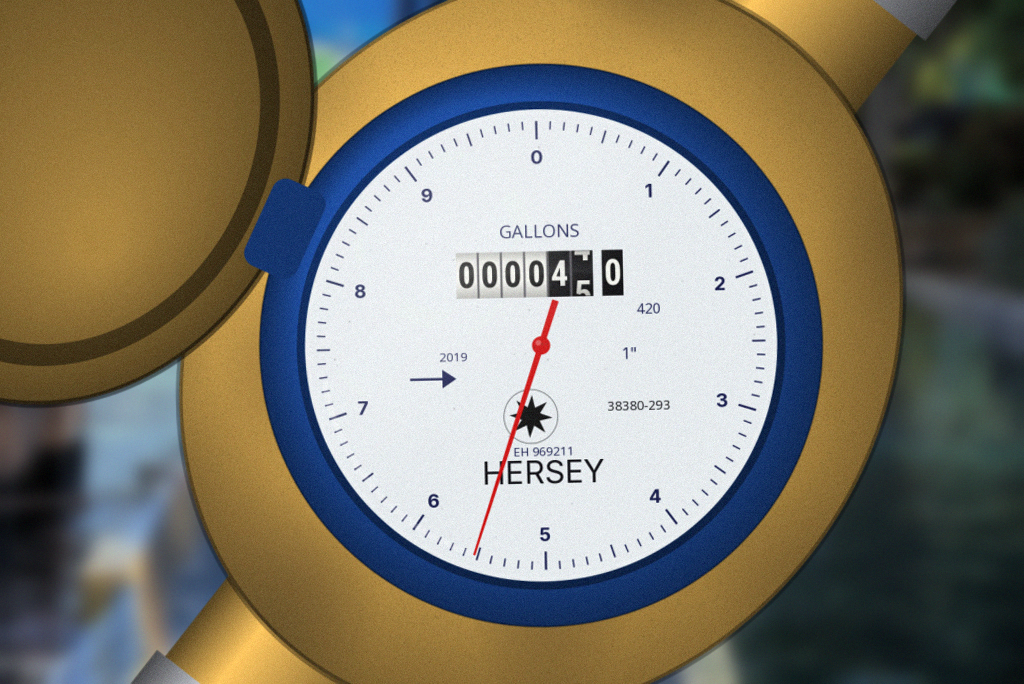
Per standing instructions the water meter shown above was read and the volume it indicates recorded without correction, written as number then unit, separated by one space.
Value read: 445.5 gal
